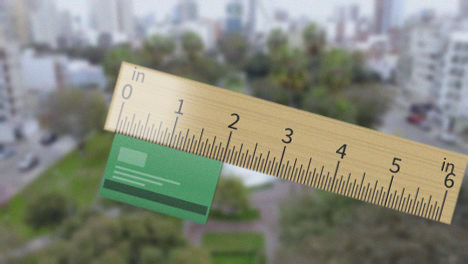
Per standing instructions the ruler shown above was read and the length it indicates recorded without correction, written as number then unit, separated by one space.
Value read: 2 in
